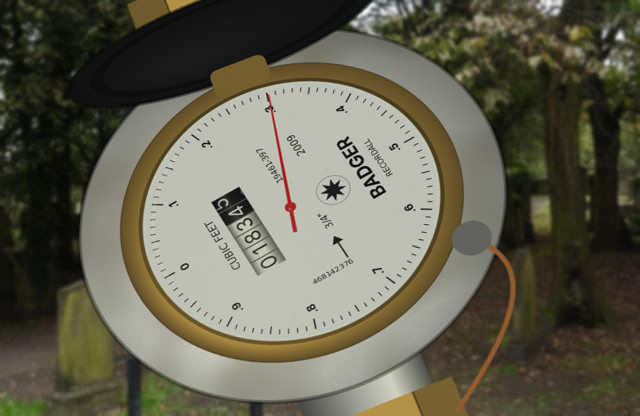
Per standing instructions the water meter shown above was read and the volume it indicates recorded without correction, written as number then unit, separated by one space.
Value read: 18345.30 ft³
